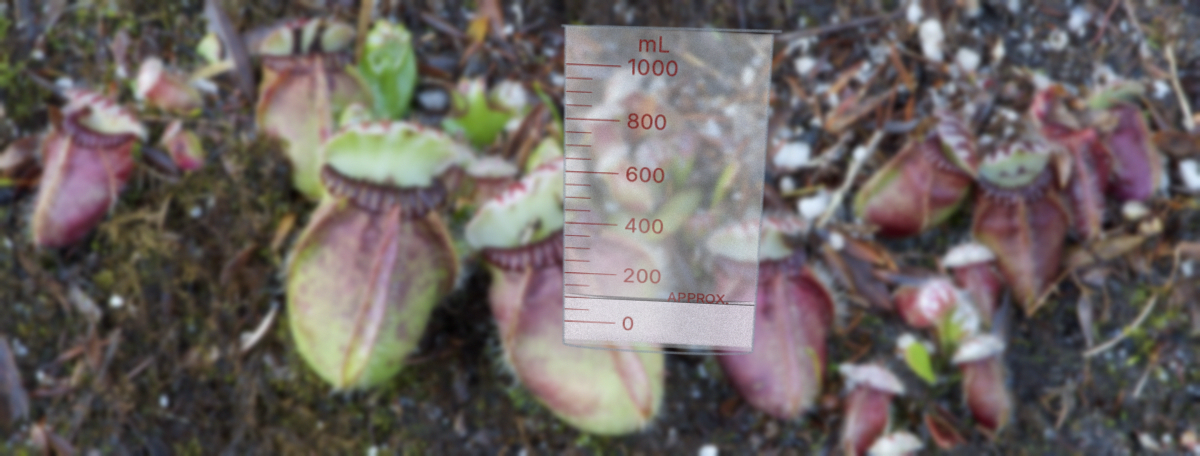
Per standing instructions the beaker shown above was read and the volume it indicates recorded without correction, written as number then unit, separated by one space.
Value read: 100 mL
